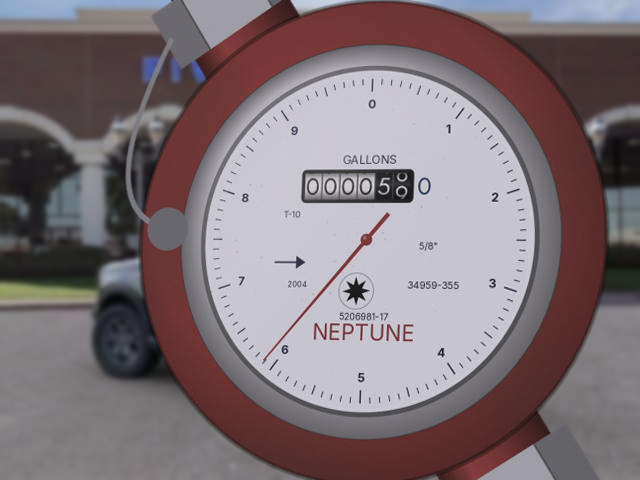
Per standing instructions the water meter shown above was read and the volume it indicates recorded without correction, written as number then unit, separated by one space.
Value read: 586.1 gal
